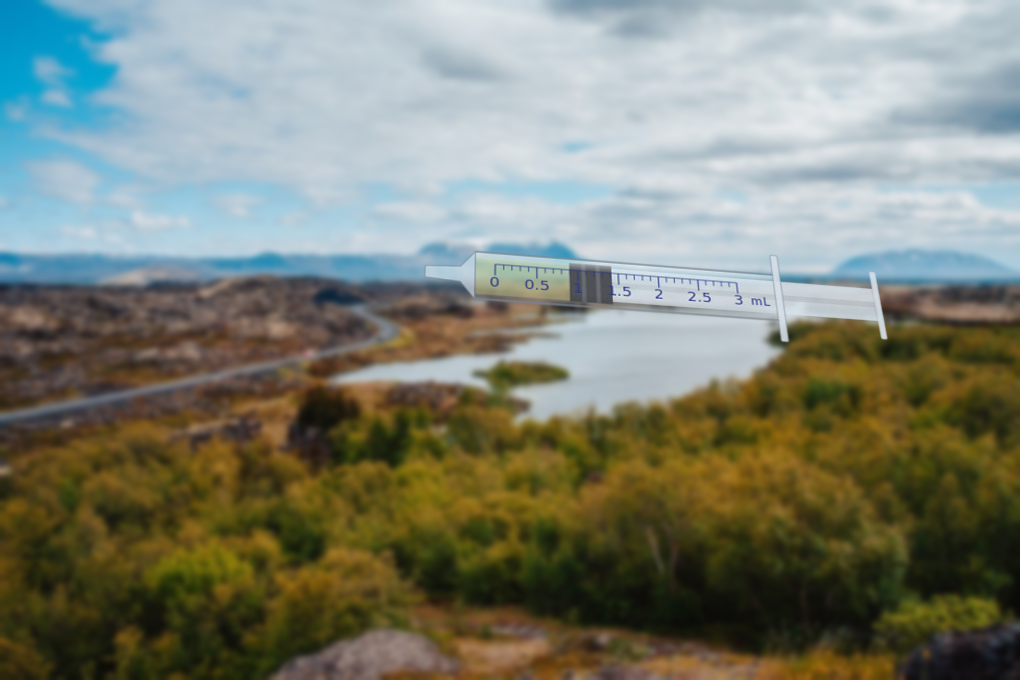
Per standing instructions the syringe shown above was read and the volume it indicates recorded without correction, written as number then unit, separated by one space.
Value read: 0.9 mL
